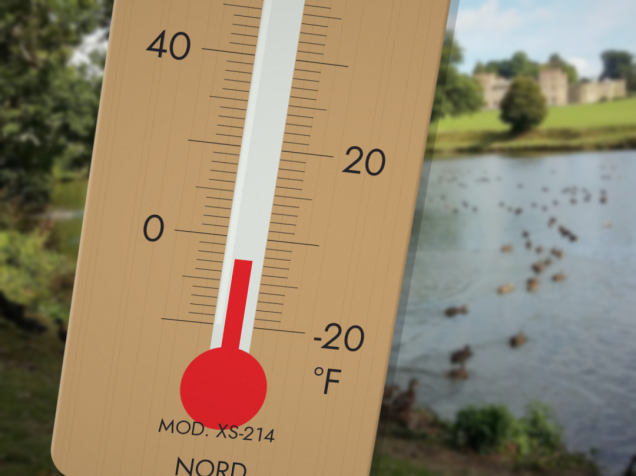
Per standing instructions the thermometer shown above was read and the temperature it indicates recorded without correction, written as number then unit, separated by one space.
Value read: -5 °F
